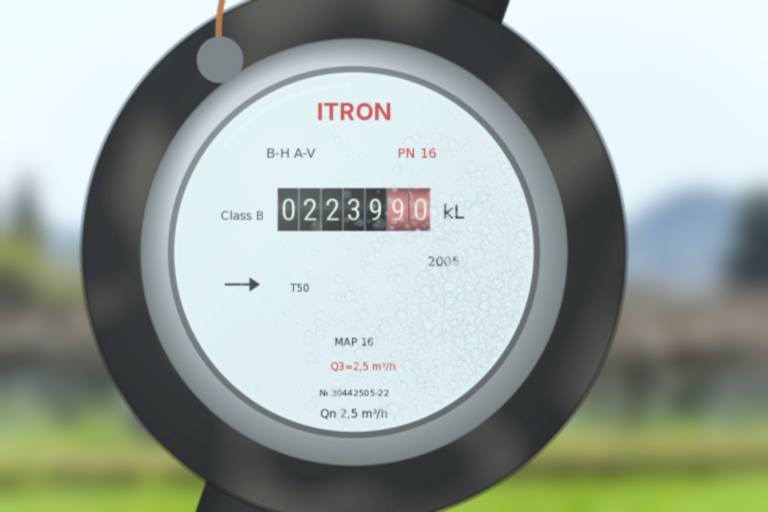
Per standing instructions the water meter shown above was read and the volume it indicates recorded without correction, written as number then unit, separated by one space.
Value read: 2239.90 kL
